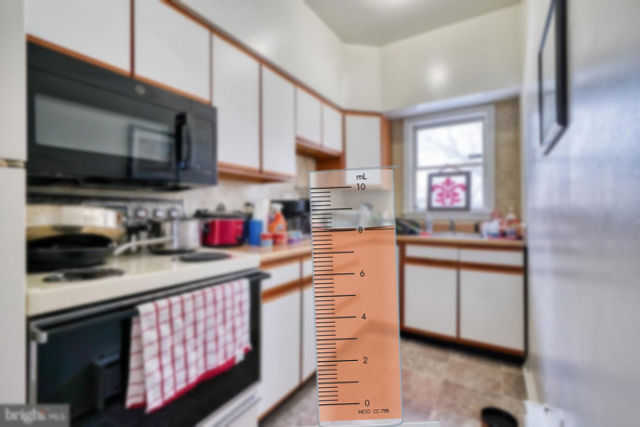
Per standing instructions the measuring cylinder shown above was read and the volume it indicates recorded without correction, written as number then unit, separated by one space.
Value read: 8 mL
